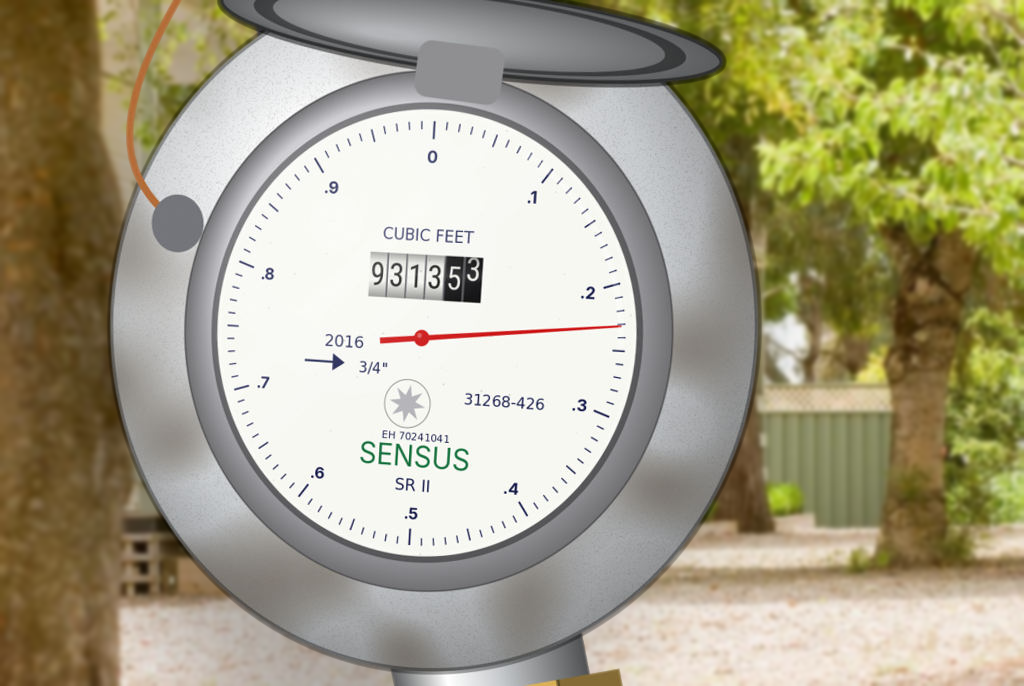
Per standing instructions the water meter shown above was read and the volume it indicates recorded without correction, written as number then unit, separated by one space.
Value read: 931353.23 ft³
